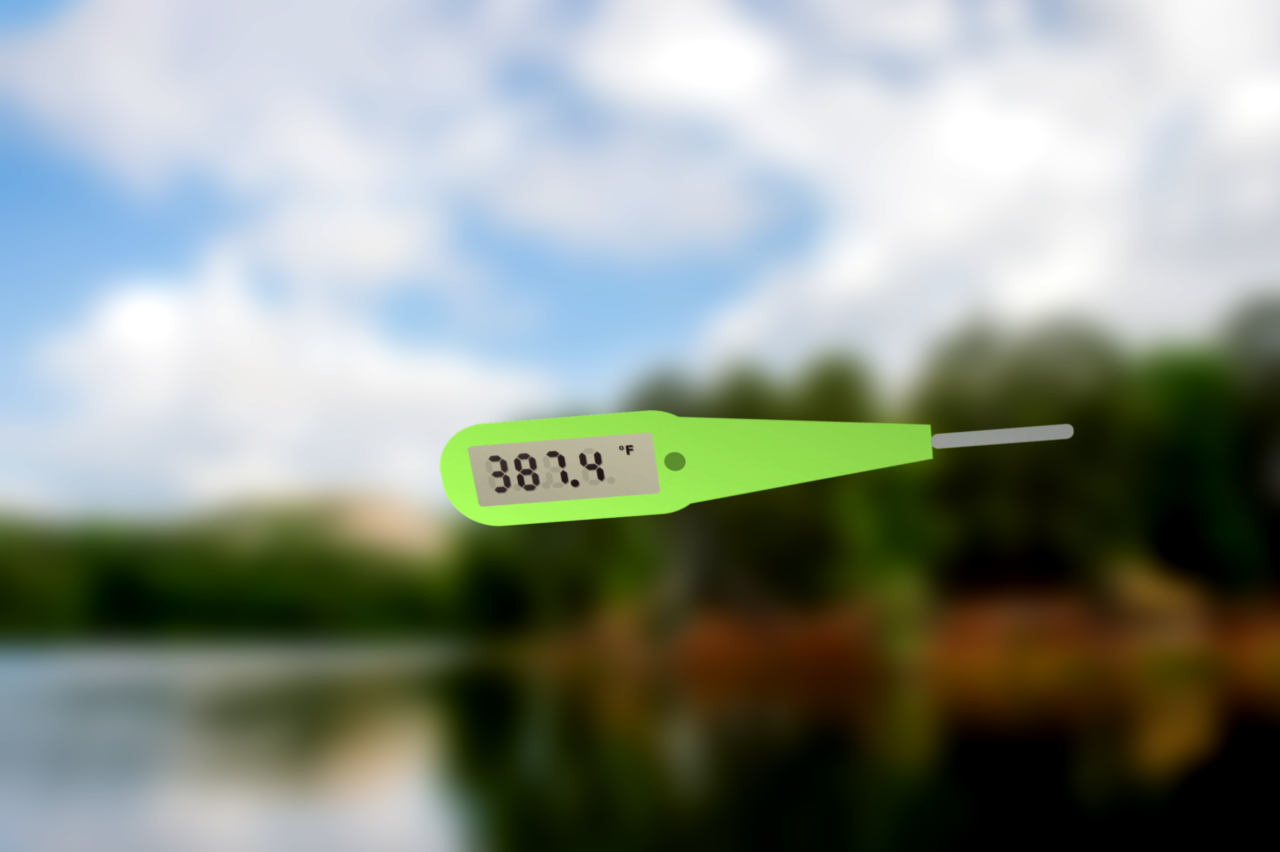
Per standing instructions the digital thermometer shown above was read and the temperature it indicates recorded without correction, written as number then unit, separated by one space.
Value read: 387.4 °F
